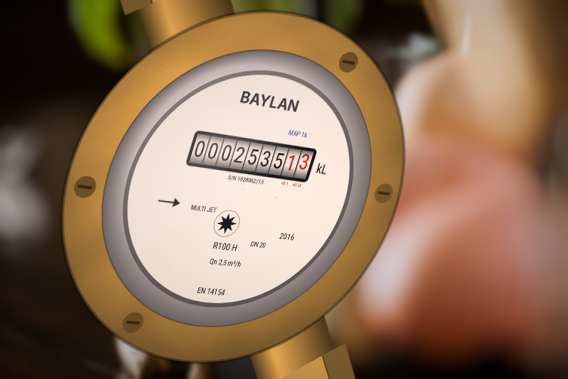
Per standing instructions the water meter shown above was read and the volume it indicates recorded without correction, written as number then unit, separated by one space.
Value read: 2535.13 kL
